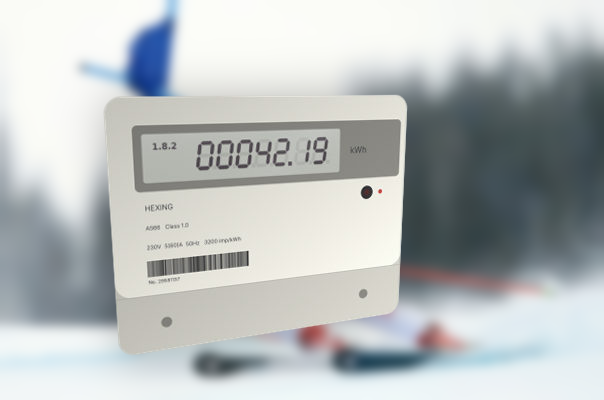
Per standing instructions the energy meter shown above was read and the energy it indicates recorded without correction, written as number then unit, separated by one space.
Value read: 42.19 kWh
